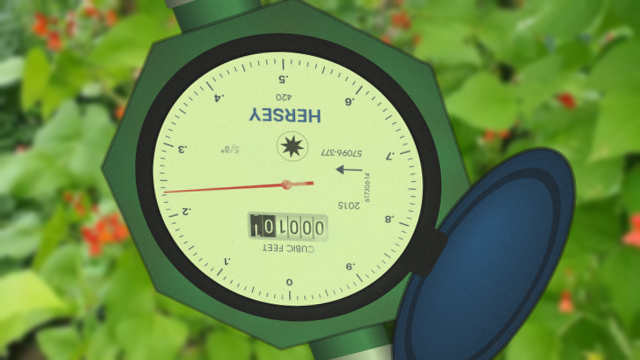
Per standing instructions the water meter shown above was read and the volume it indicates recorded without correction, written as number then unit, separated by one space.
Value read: 101.23 ft³
